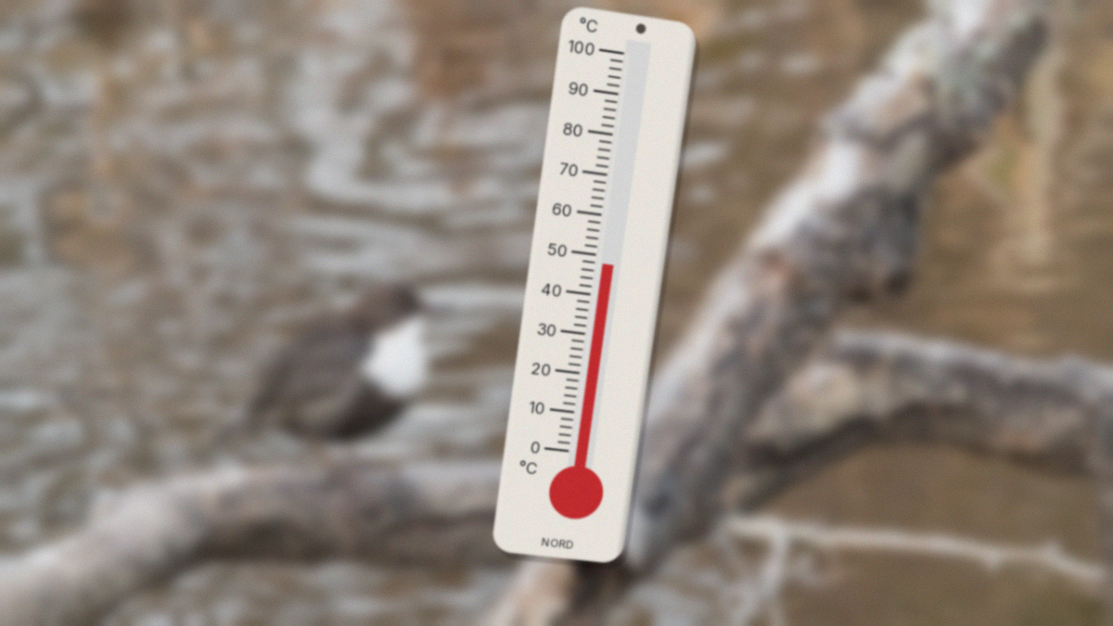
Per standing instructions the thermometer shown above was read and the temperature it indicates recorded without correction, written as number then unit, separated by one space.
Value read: 48 °C
